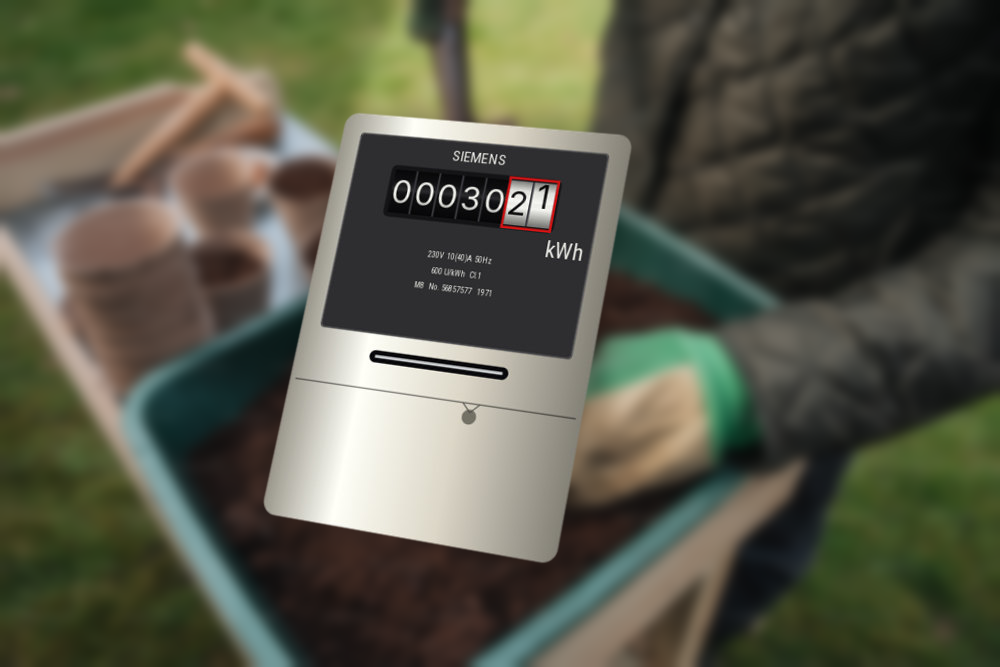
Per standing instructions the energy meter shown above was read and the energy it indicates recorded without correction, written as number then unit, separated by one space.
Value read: 30.21 kWh
